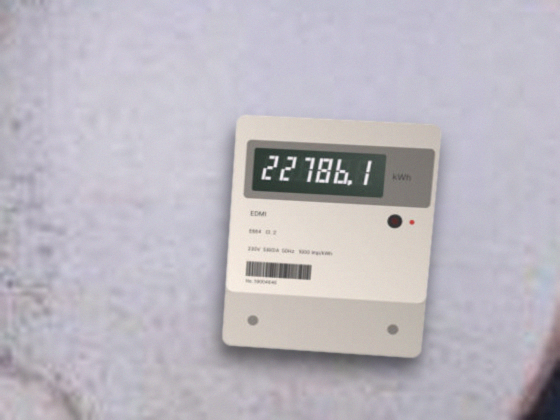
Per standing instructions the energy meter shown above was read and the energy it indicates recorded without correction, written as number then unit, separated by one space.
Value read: 22786.1 kWh
